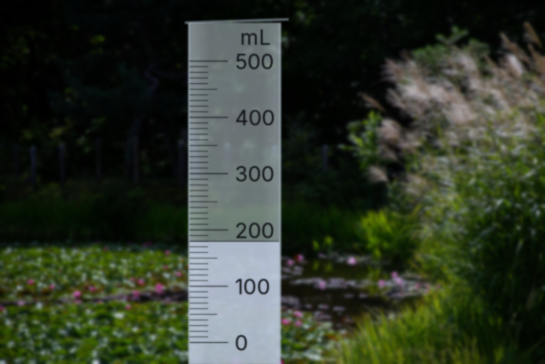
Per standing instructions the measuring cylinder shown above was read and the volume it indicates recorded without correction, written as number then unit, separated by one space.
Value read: 180 mL
